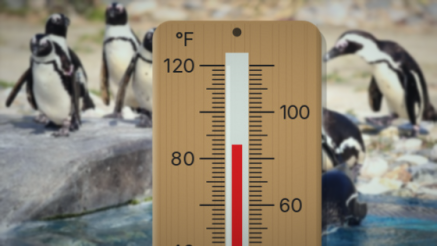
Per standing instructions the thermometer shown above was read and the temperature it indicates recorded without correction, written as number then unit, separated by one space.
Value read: 86 °F
